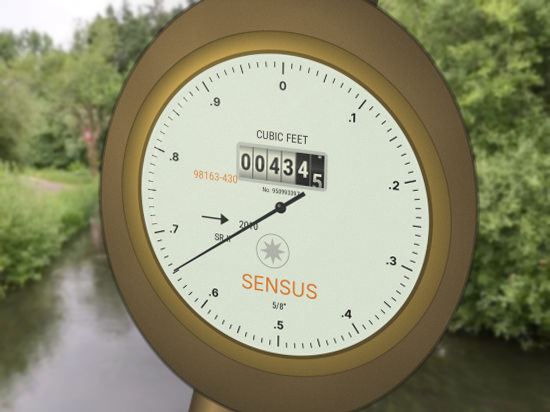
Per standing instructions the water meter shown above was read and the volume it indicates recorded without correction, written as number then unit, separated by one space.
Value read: 4344.65 ft³
